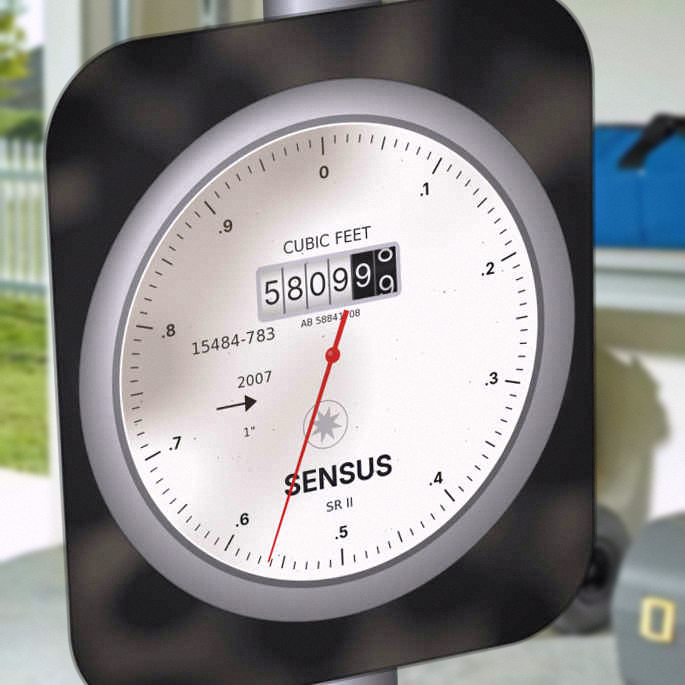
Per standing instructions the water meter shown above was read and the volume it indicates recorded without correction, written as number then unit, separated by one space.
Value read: 580998.56 ft³
